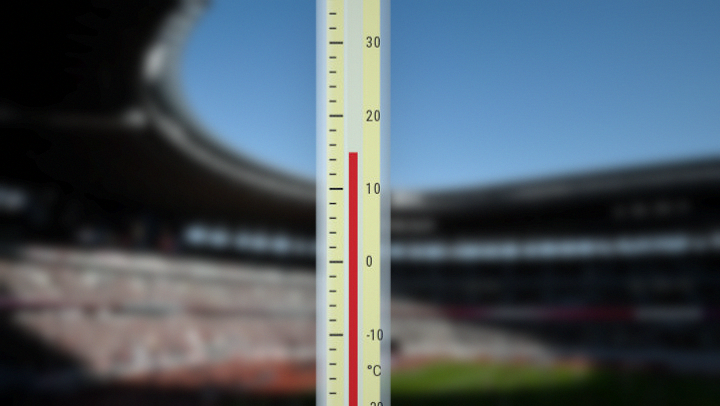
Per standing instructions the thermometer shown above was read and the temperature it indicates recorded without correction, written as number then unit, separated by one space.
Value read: 15 °C
